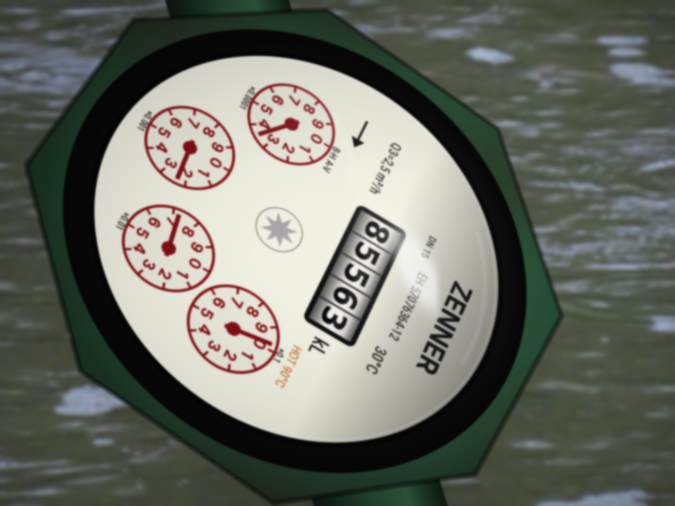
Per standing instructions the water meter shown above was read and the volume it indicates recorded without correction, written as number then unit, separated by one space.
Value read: 85562.9723 kL
